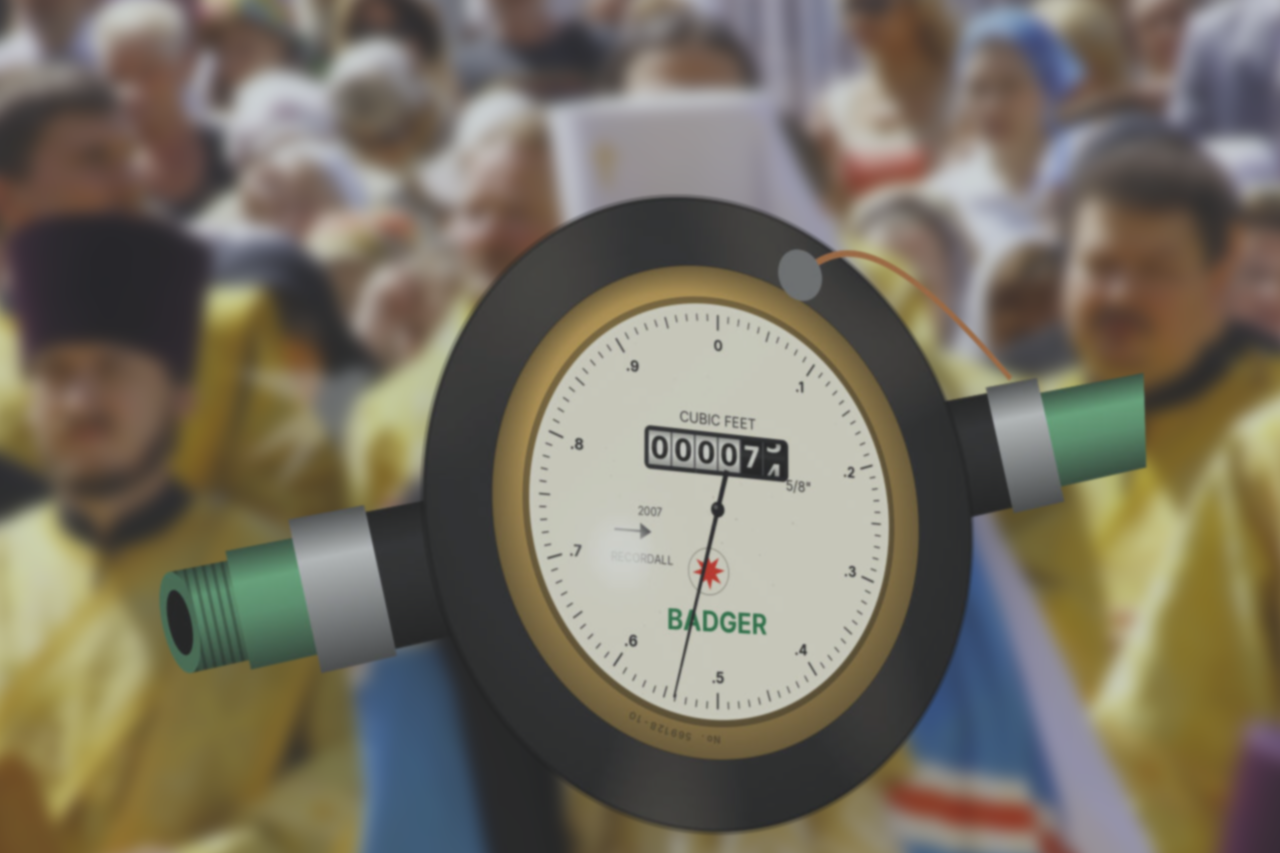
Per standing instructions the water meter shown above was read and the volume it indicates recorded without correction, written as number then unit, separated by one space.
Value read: 73.54 ft³
